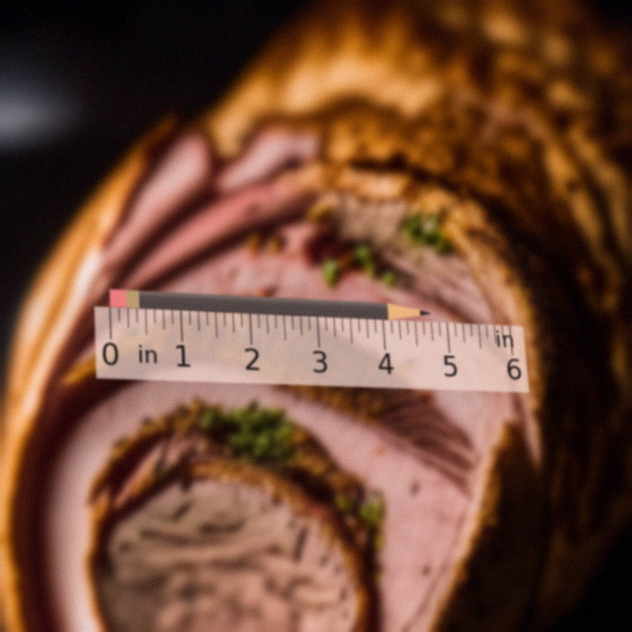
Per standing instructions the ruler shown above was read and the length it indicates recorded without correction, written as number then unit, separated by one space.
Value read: 4.75 in
